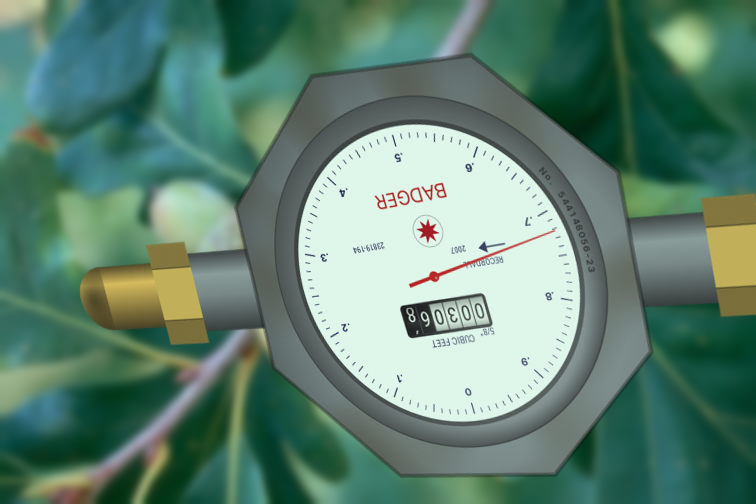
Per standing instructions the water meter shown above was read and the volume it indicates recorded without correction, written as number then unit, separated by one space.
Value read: 3067.72 ft³
